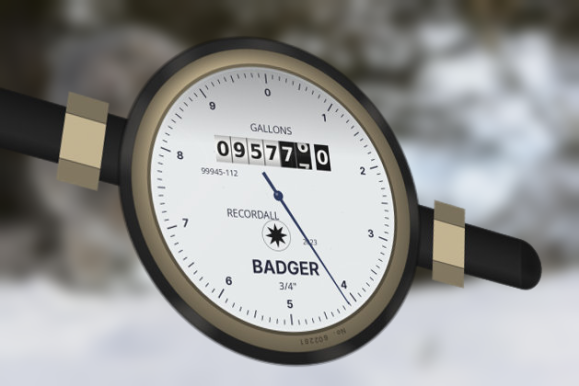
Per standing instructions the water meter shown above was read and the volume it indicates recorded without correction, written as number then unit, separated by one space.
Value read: 957764.1 gal
